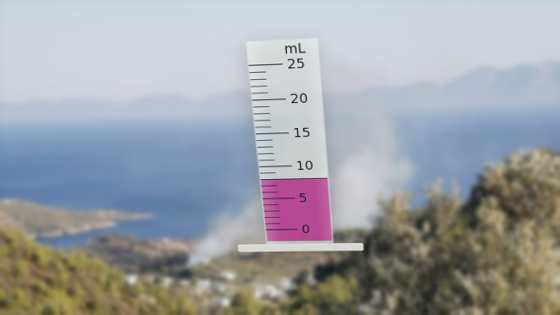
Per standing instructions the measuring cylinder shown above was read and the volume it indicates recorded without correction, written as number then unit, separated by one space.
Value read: 8 mL
